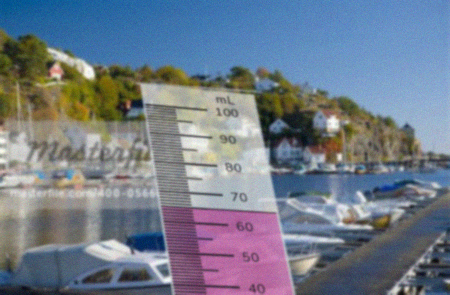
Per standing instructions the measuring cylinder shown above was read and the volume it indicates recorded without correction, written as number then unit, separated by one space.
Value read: 65 mL
